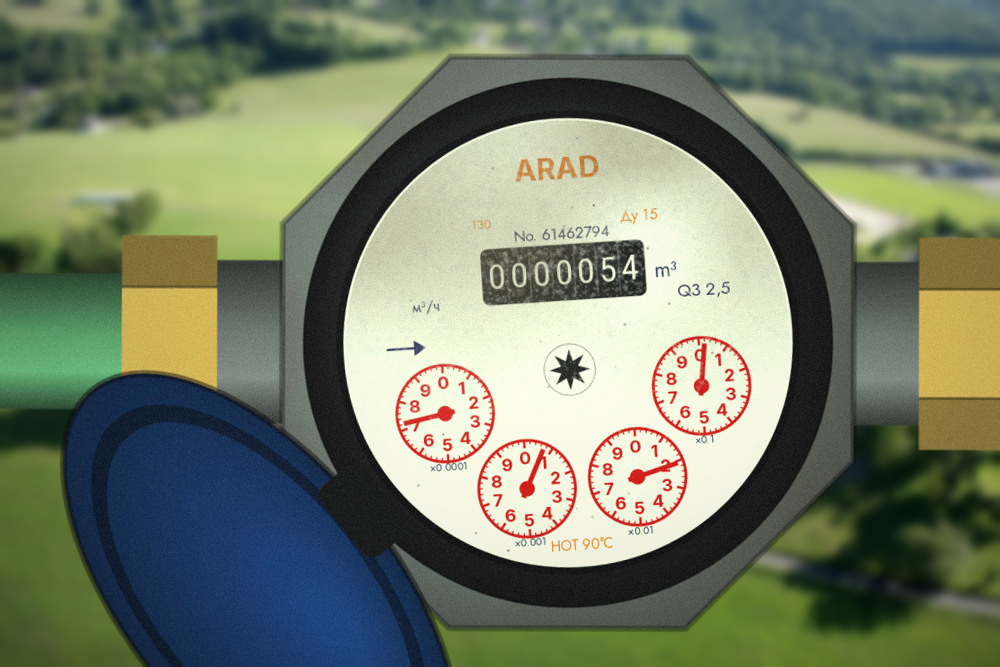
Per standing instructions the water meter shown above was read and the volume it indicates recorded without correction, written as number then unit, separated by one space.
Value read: 54.0207 m³
